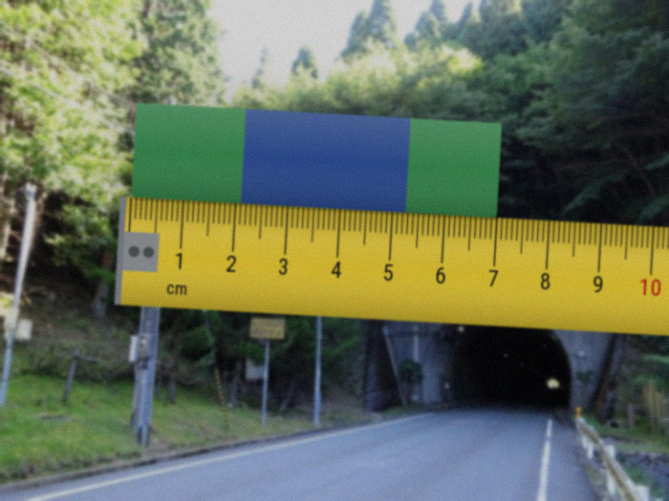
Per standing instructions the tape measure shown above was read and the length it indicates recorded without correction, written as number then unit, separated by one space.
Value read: 7 cm
